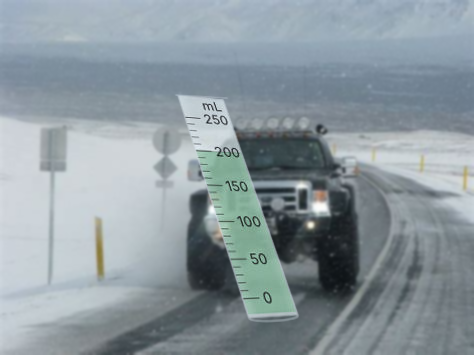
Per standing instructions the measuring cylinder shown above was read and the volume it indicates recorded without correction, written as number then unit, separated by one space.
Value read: 200 mL
